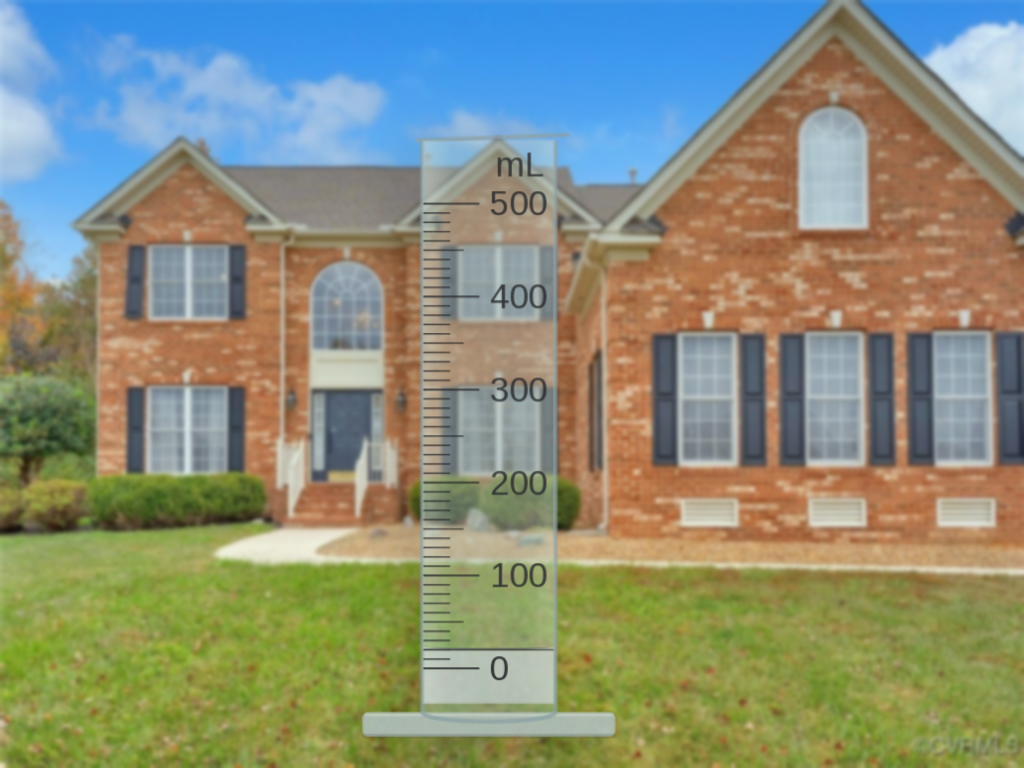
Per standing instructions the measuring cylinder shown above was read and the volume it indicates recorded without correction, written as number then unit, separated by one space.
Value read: 20 mL
